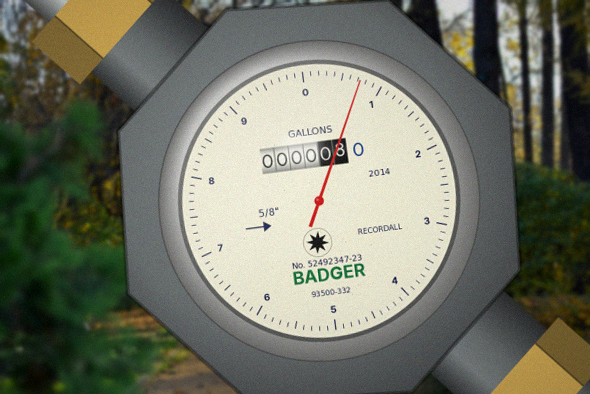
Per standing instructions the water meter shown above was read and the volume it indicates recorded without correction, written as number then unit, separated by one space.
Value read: 80.7 gal
